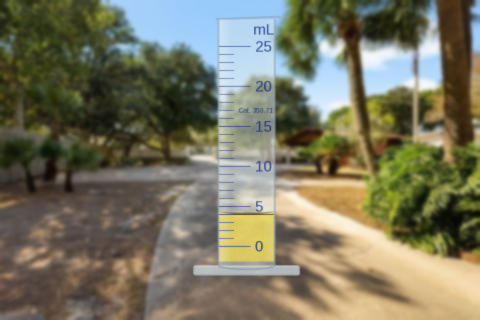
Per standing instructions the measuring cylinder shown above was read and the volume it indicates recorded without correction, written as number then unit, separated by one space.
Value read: 4 mL
